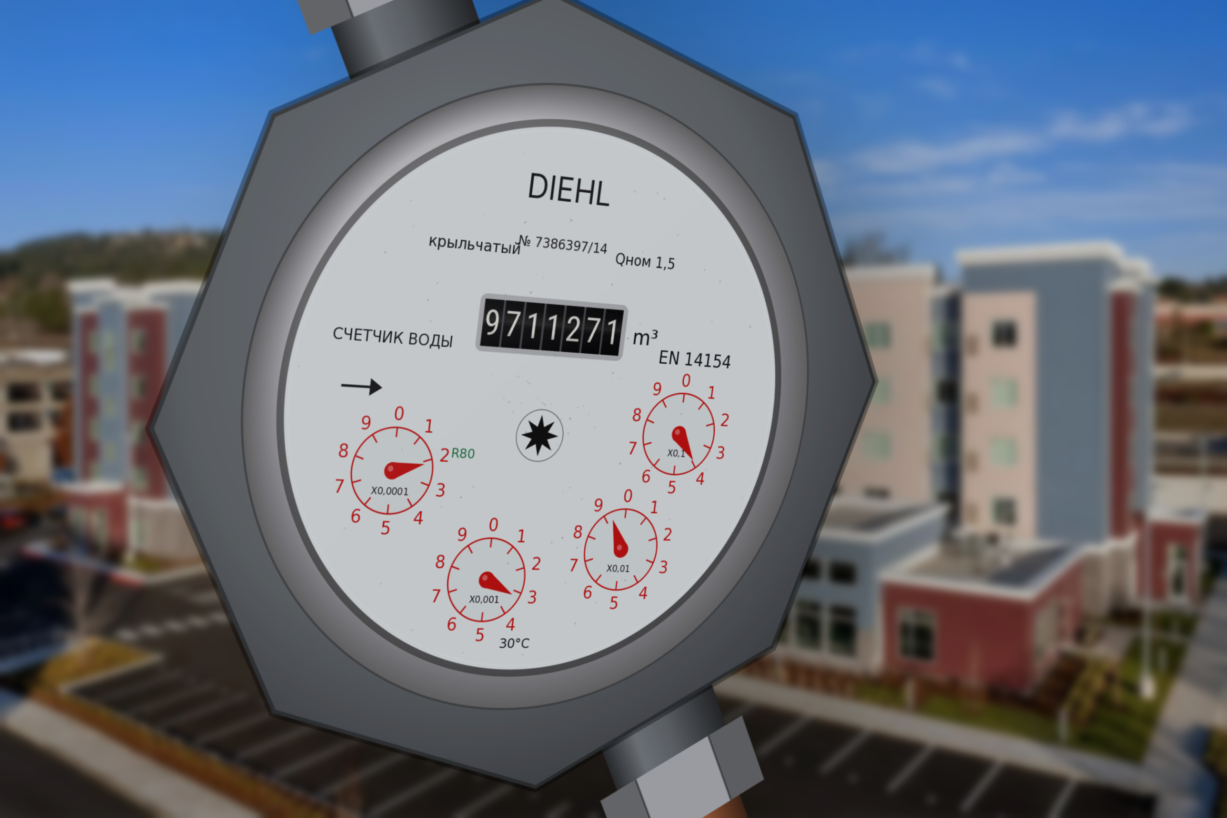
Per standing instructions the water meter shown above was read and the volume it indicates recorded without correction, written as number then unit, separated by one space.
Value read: 9711271.3932 m³
